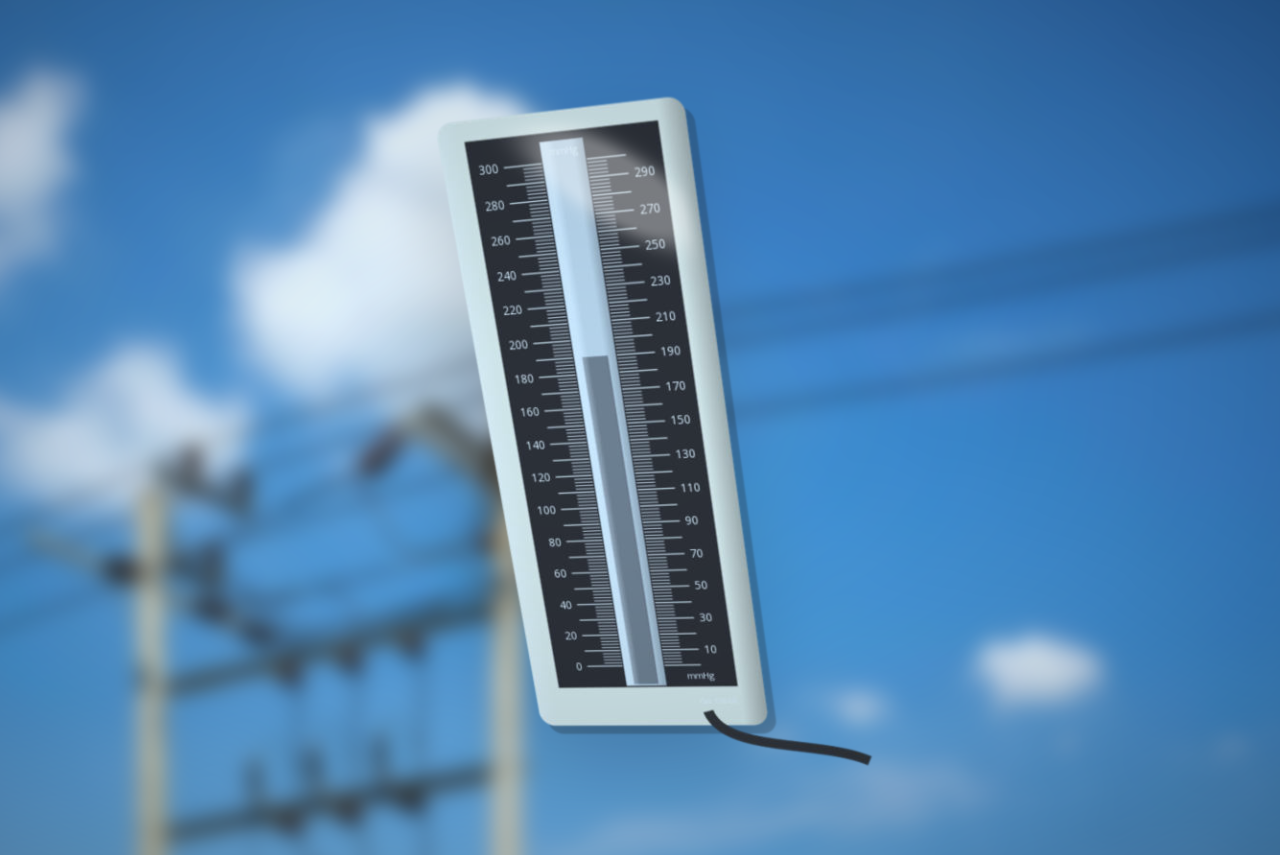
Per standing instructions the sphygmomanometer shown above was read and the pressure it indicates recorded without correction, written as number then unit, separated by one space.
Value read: 190 mmHg
